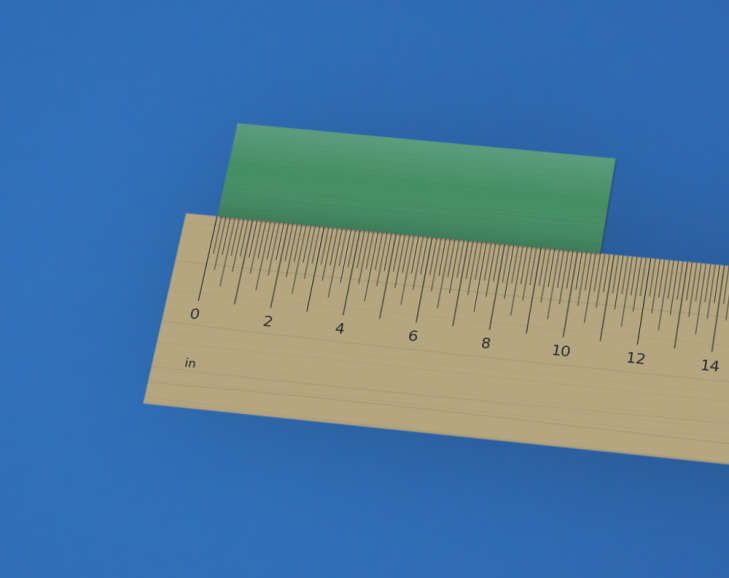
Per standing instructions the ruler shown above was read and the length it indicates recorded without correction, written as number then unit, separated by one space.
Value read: 10.625 in
